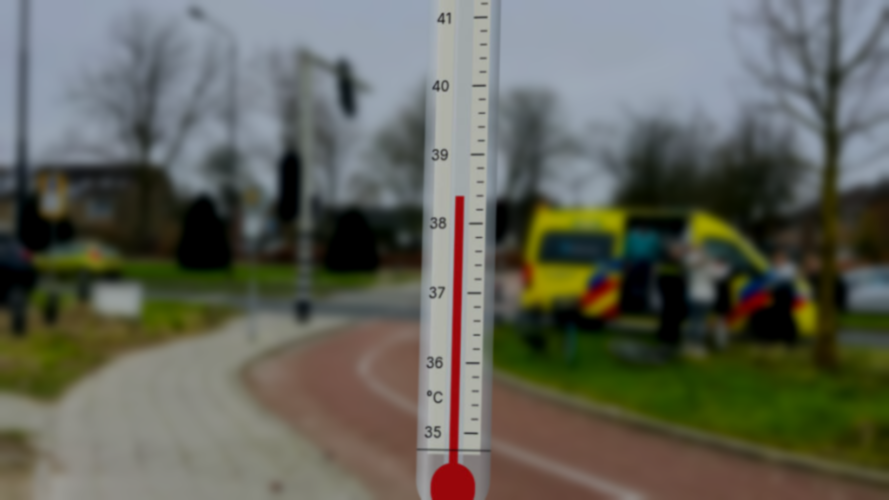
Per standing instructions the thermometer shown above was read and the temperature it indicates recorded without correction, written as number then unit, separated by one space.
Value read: 38.4 °C
